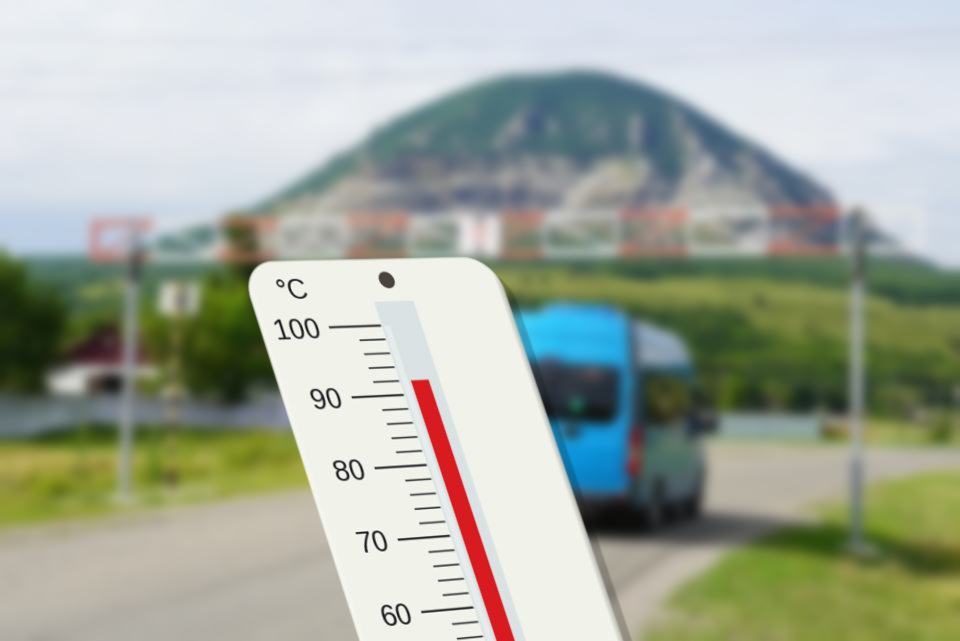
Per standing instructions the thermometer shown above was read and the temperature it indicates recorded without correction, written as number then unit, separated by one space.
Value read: 92 °C
